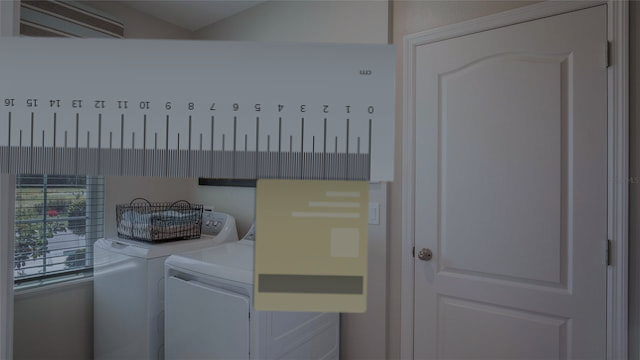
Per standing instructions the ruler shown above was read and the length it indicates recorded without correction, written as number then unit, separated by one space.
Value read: 5 cm
